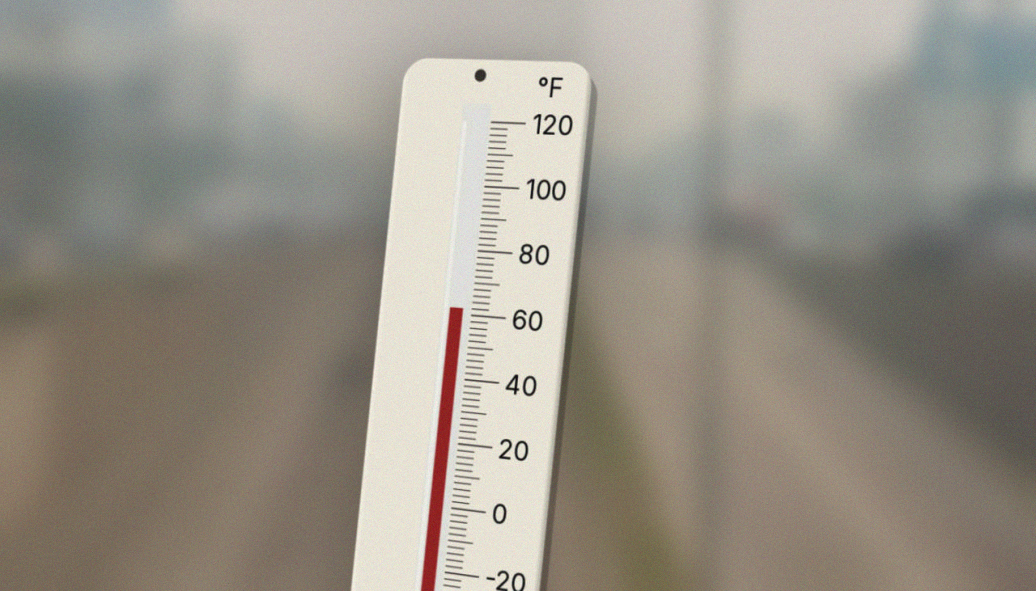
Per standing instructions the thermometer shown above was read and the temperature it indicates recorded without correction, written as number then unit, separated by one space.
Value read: 62 °F
